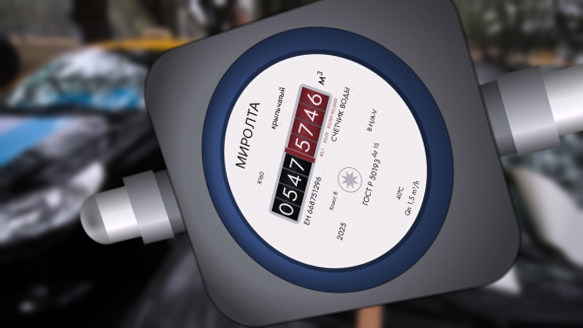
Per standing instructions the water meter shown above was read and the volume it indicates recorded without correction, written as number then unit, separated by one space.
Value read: 547.5746 m³
